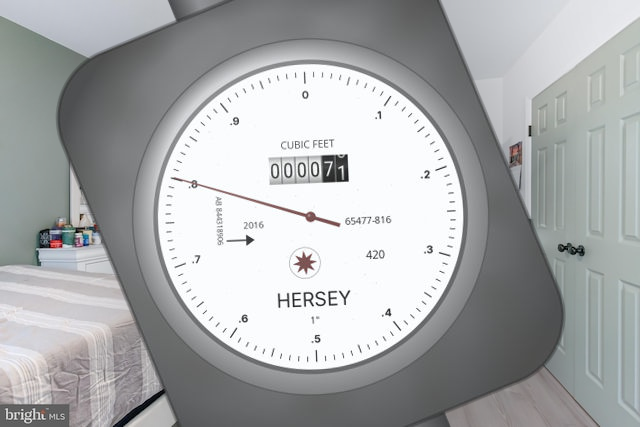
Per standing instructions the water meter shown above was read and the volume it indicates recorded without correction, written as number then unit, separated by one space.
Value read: 70.80 ft³
